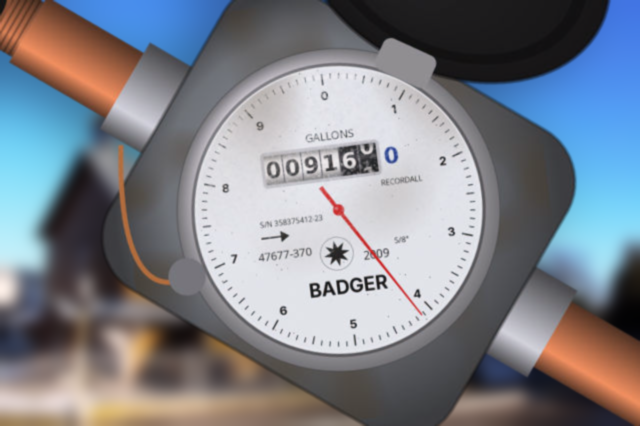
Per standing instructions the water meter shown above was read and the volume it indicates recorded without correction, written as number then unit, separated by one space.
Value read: 91604.1 gal
